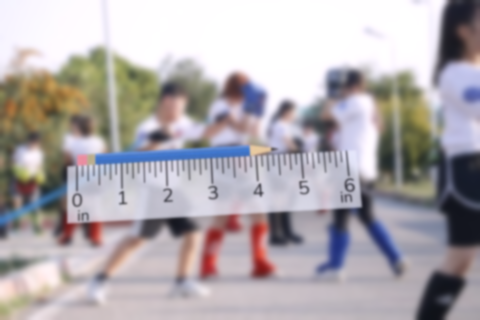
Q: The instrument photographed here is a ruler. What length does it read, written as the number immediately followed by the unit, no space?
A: 4.5in
